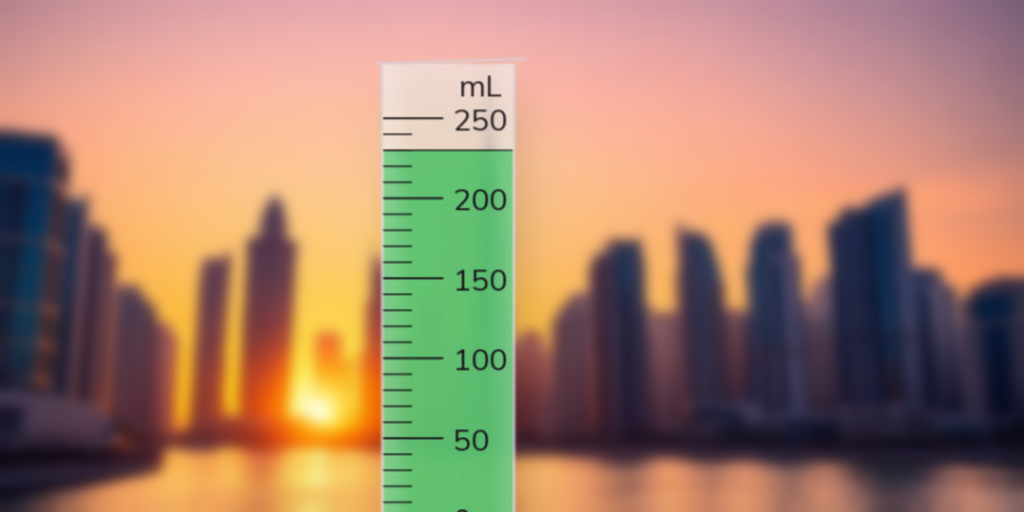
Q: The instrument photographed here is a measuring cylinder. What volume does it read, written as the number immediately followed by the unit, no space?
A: 230mL
